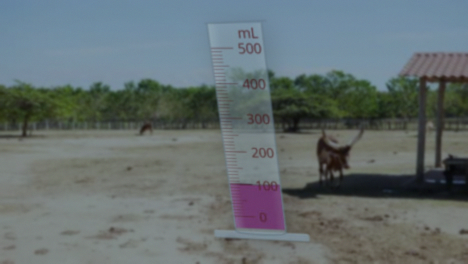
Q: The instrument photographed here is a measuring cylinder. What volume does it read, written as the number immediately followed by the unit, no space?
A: 100mL
